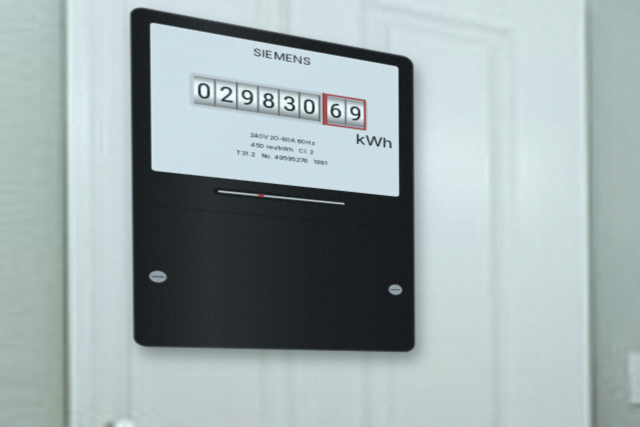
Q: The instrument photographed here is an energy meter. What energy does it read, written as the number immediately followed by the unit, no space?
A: 29830.69kWh
